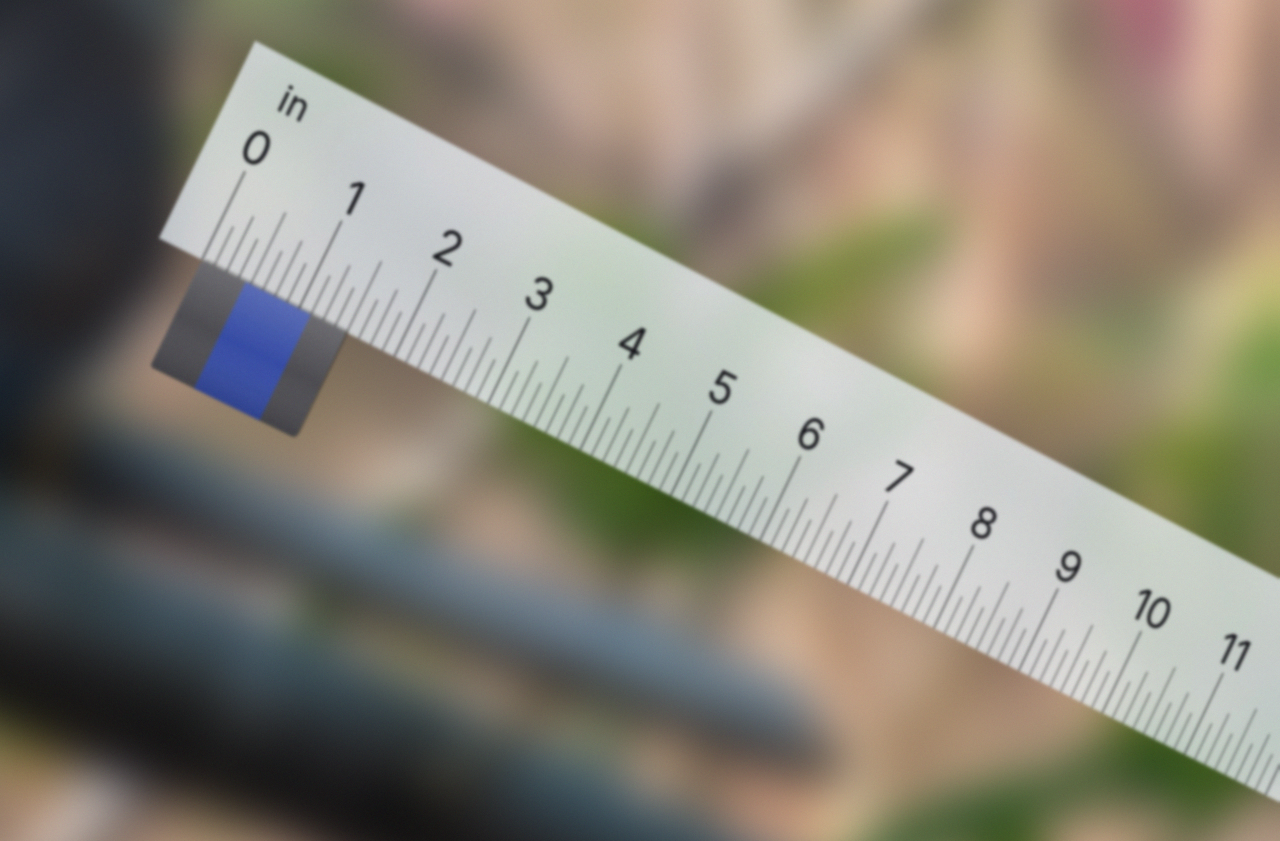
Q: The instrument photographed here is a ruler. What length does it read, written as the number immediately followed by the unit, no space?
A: 1.5in
